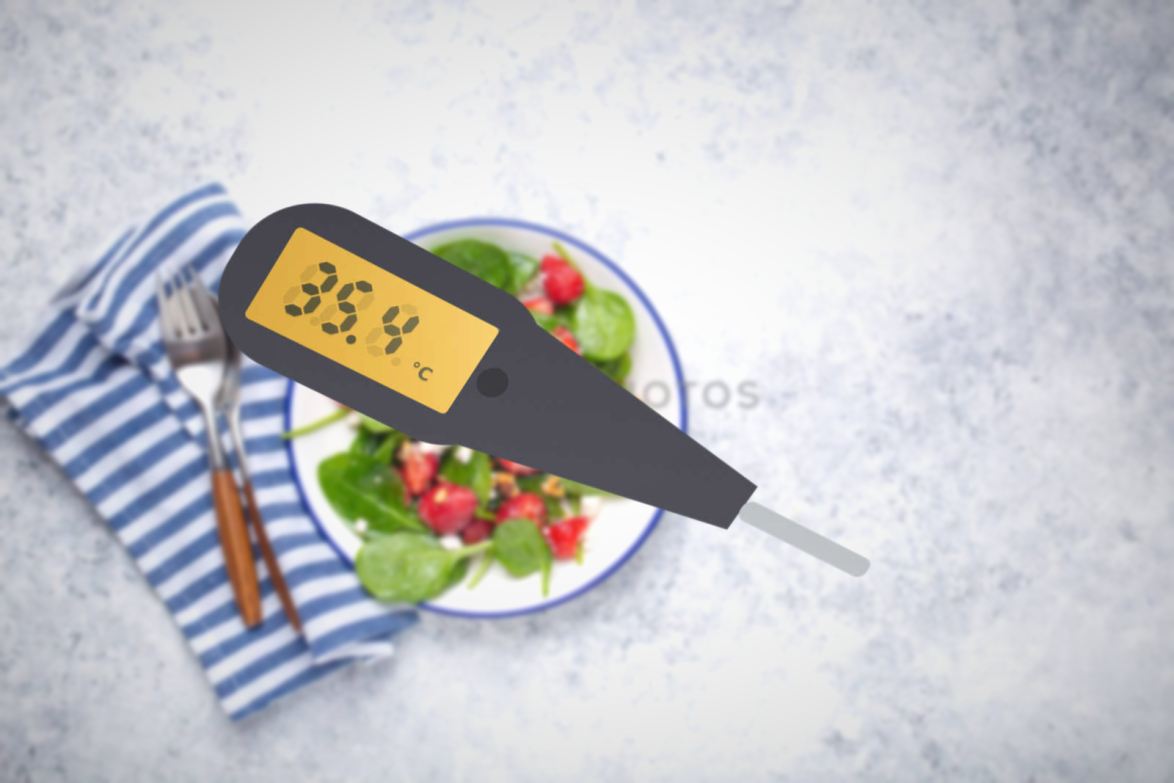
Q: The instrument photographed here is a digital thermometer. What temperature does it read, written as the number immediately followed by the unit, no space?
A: 35.4°C
